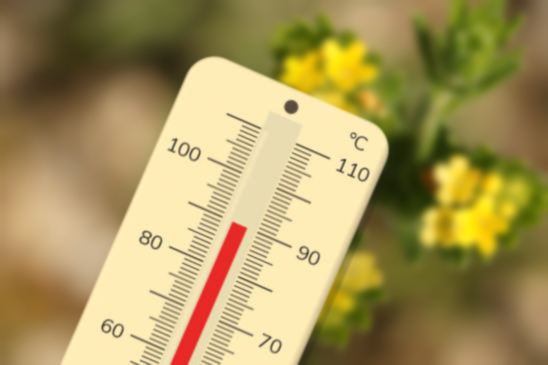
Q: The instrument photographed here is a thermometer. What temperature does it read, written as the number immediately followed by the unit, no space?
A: 90°C
